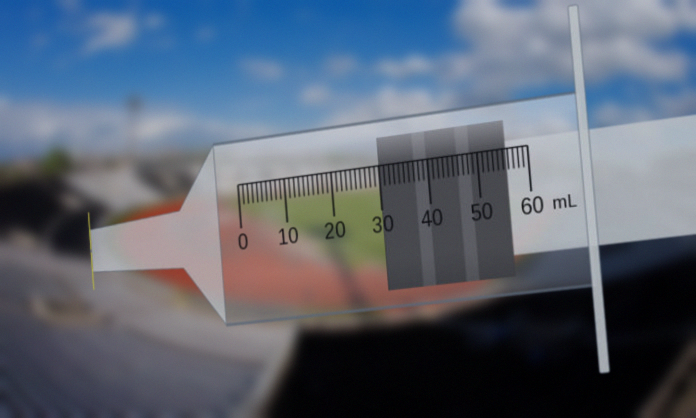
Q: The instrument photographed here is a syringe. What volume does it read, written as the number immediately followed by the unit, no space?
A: 30mL
